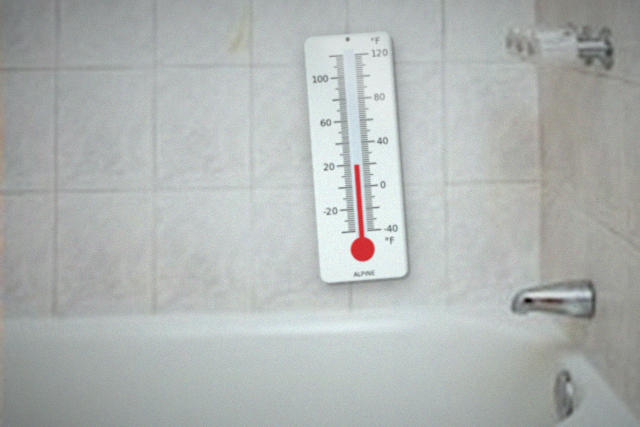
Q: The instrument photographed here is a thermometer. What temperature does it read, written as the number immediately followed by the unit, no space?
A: 20°F
